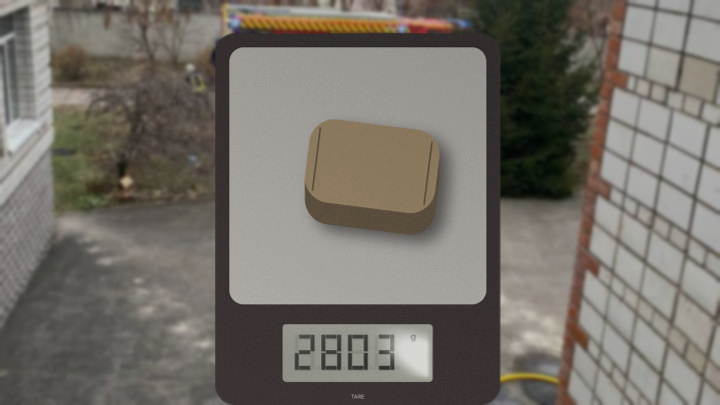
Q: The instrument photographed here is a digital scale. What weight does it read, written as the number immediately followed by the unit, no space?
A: 2803g
